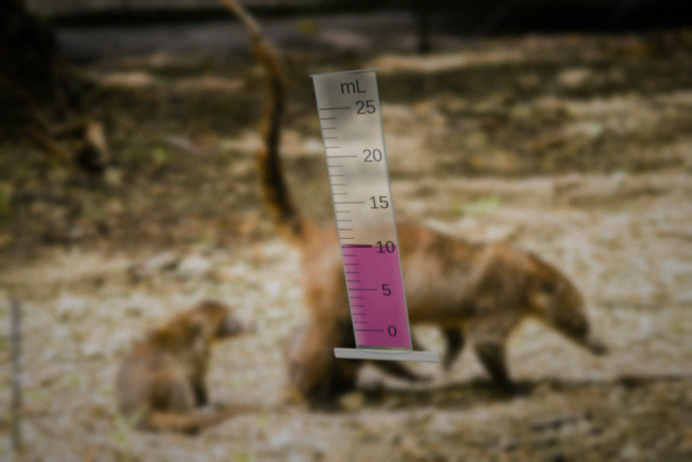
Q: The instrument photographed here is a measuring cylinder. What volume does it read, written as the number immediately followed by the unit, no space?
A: 10mL
